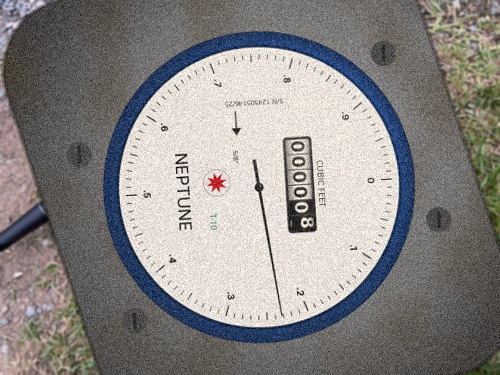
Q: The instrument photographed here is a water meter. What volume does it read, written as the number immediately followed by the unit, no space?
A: 8.23ft³
